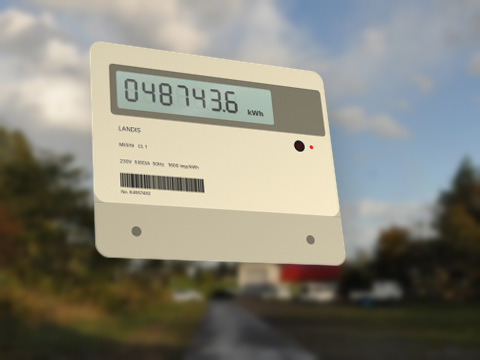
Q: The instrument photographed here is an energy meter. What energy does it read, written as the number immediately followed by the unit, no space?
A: 48743.6kWh
